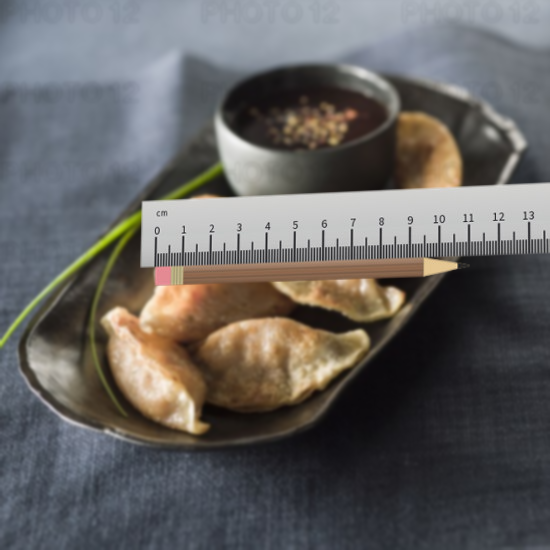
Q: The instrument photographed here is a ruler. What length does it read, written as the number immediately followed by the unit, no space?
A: 11cm
